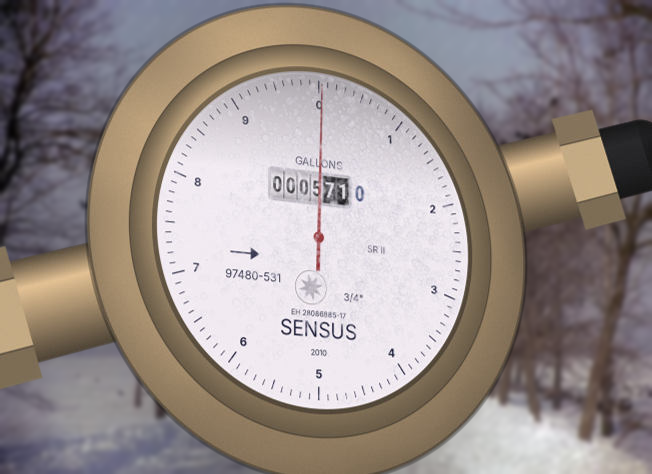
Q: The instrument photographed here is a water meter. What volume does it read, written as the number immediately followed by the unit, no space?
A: 5710.0gal
